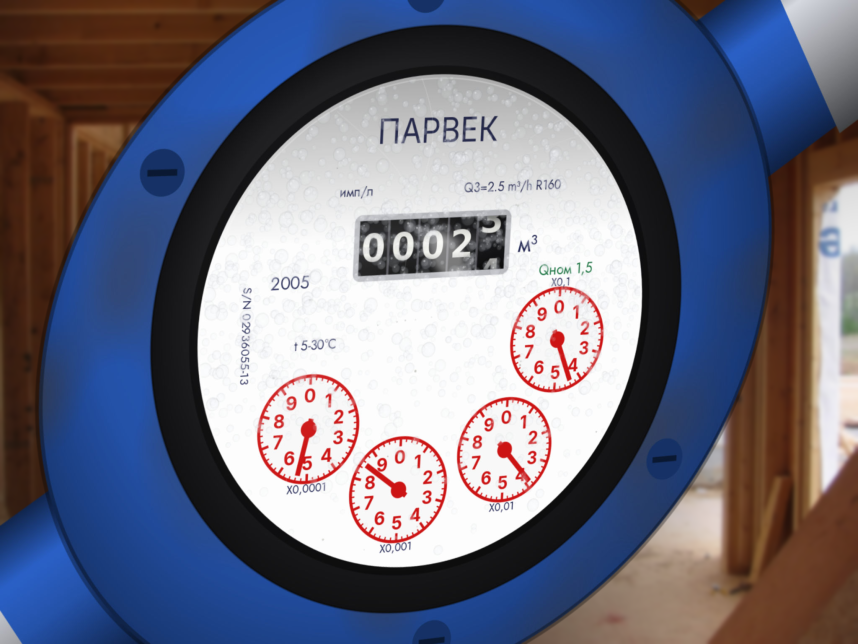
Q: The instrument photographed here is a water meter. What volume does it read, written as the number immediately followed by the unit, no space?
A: 23.4385m³
